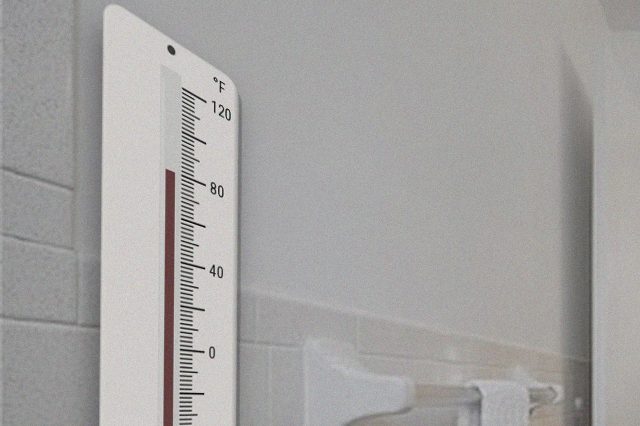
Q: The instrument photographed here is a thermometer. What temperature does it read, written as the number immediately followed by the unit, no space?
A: 80°F
